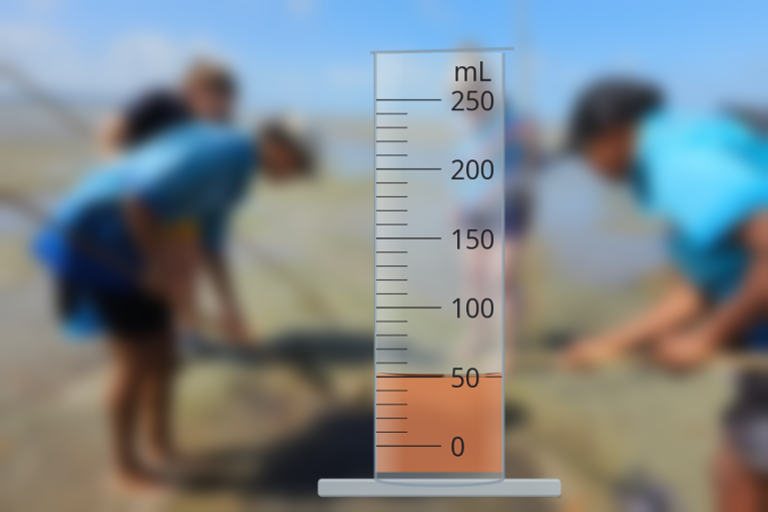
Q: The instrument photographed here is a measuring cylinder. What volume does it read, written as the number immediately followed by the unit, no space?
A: 50mL
